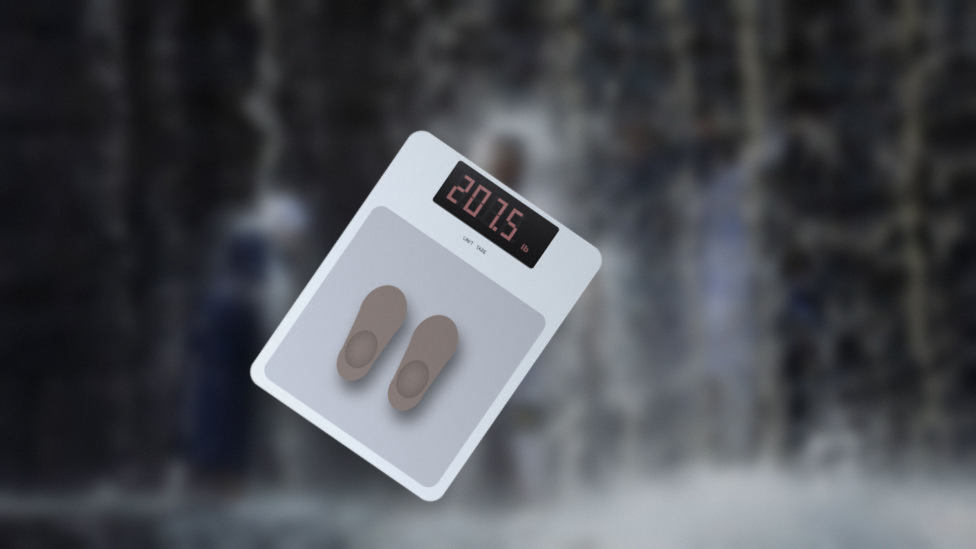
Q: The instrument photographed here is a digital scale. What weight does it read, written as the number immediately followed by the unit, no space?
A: 207.5lb
